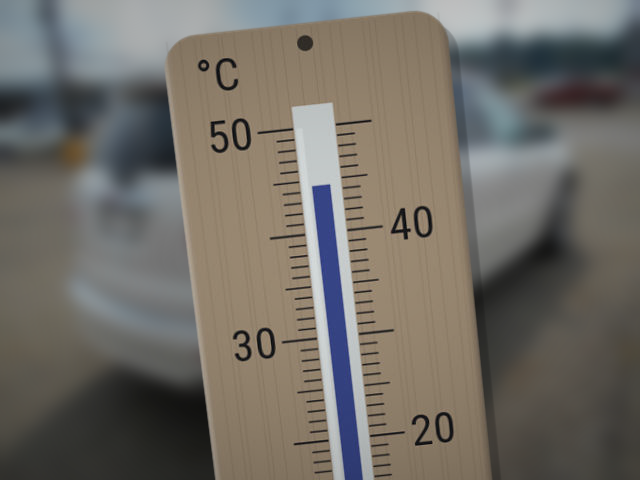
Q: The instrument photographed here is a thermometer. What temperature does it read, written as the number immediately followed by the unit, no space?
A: 44.5°C
